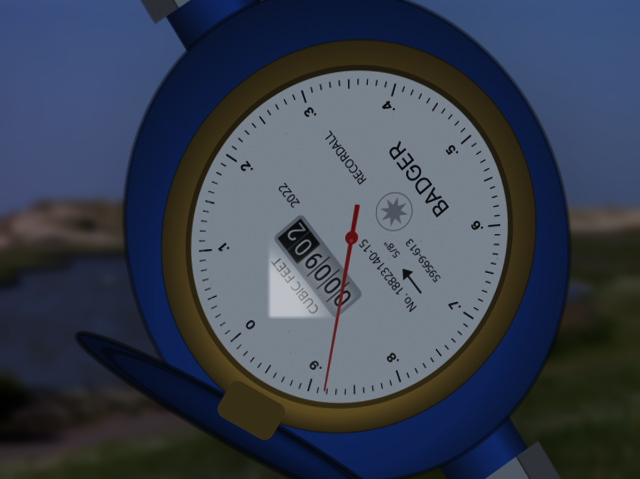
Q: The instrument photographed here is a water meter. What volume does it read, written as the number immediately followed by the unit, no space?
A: 901.88ft³
